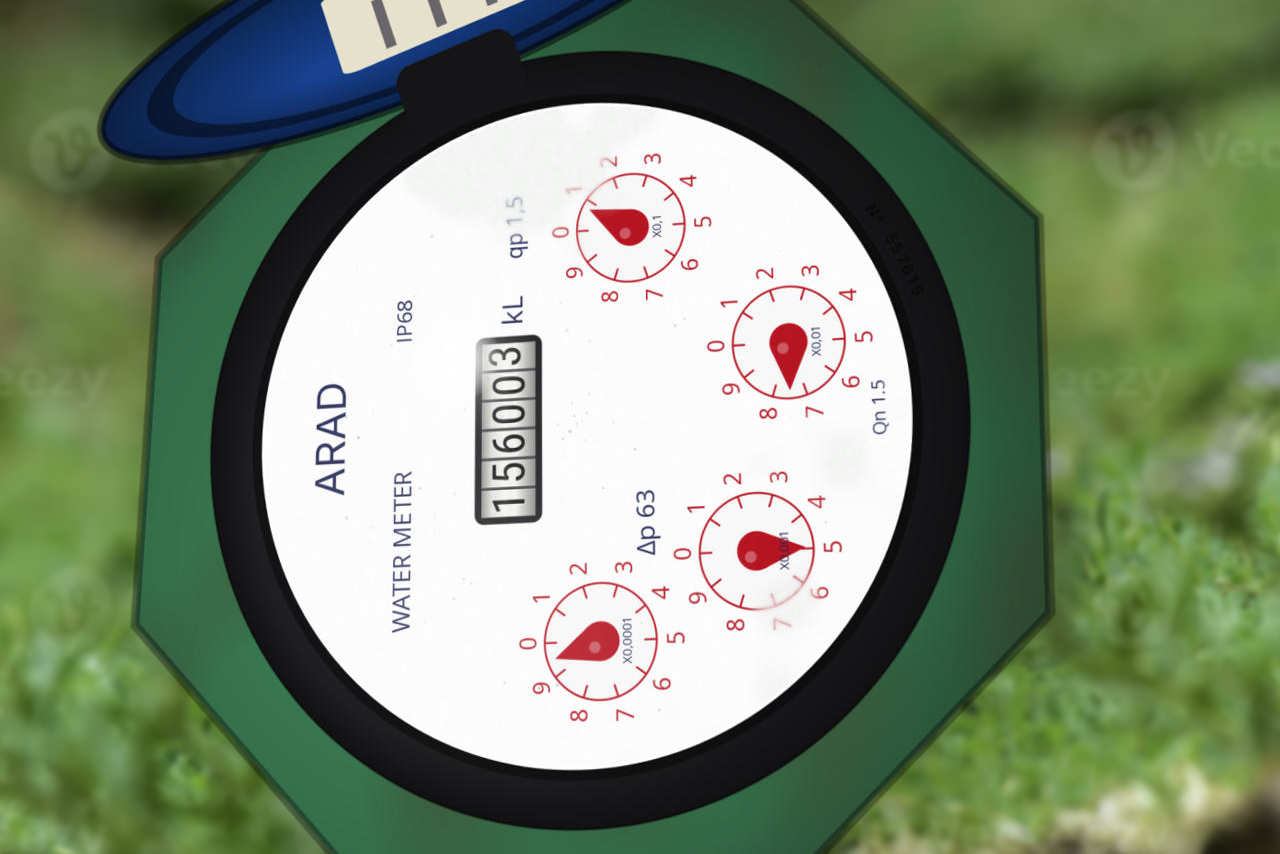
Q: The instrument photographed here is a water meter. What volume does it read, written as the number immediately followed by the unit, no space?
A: 156003.0749kL
